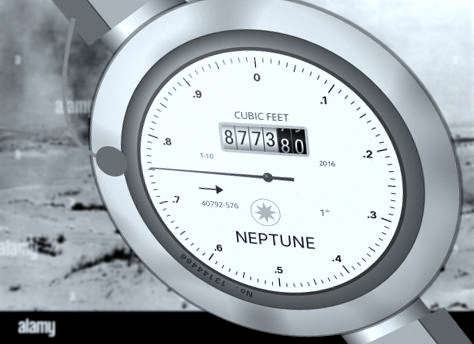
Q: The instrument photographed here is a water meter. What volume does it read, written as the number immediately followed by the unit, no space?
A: 877379.75ft³
